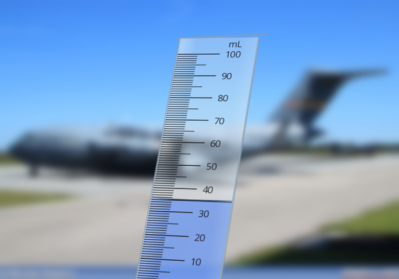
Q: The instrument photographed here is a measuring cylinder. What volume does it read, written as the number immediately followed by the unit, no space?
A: 35mL
